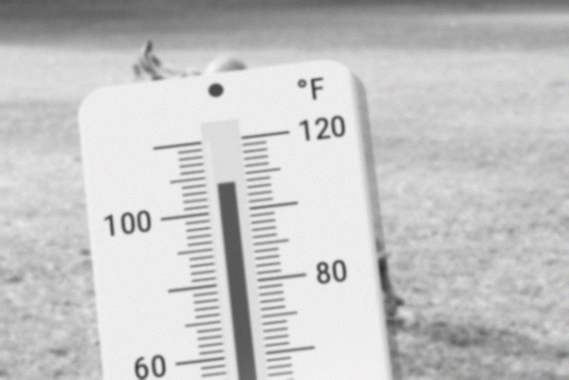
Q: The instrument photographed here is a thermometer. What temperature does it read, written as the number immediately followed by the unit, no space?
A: 108°F
